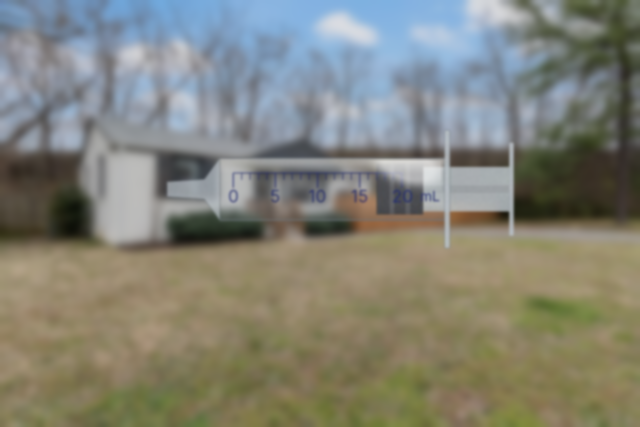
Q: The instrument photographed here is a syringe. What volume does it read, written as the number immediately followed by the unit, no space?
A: 17mL
